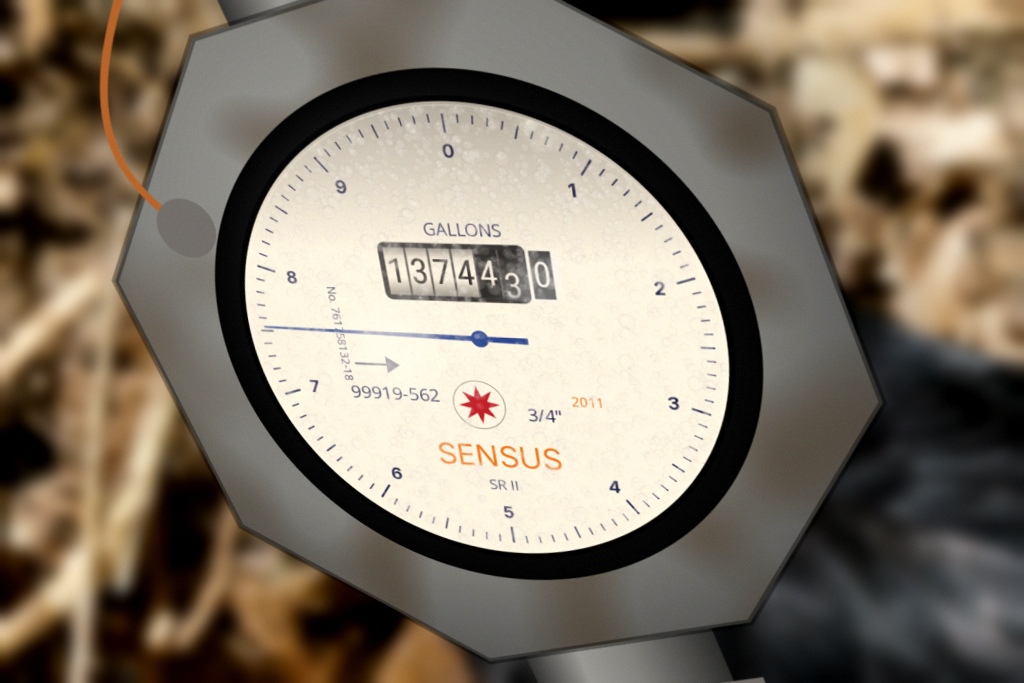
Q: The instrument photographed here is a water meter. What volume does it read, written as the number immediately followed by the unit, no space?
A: 1374427.5gal
